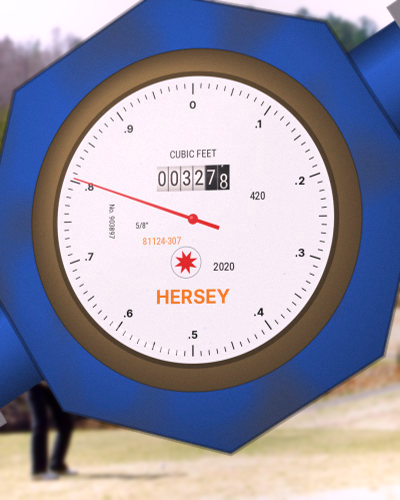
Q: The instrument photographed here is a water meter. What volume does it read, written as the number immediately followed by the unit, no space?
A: 3277.80ft³
